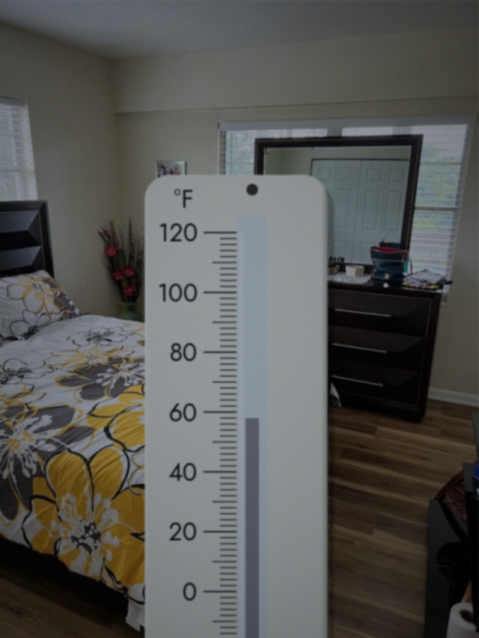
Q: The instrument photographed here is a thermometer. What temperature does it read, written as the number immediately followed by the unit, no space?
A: 58°F
